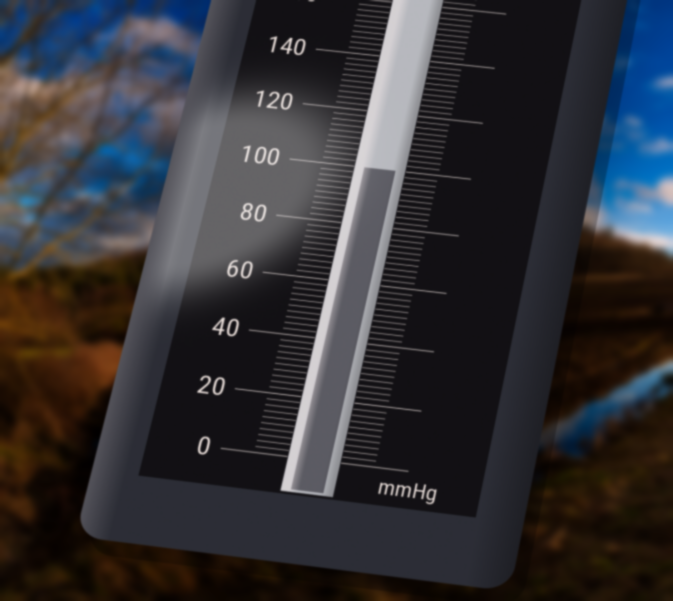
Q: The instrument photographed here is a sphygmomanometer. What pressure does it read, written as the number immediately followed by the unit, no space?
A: 100mmHg
